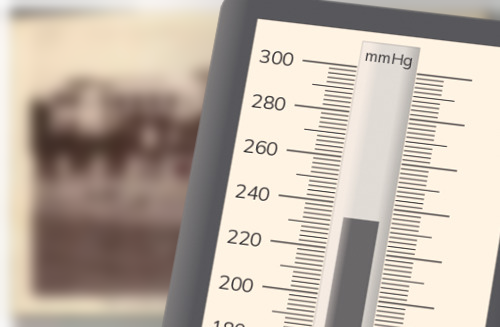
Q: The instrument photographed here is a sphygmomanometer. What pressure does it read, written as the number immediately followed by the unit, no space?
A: 234mmHg
